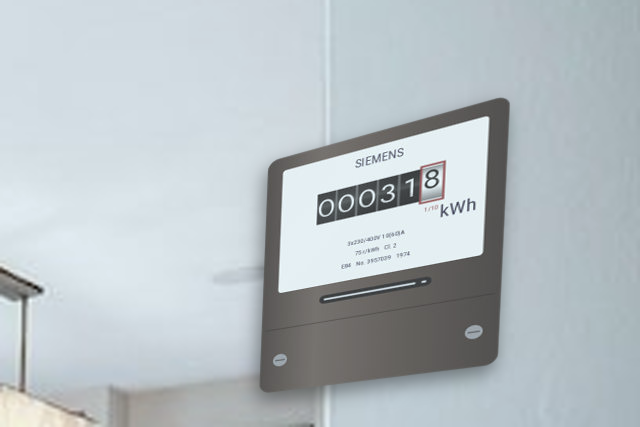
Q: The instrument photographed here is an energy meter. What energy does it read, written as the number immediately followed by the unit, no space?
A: 31.8kWh
